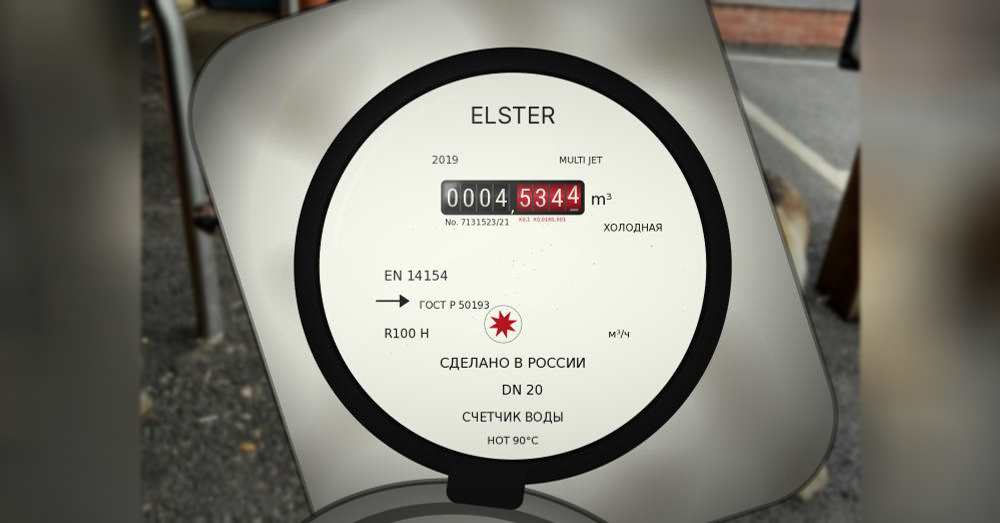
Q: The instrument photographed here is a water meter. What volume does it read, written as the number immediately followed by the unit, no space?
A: 4.5344m³
